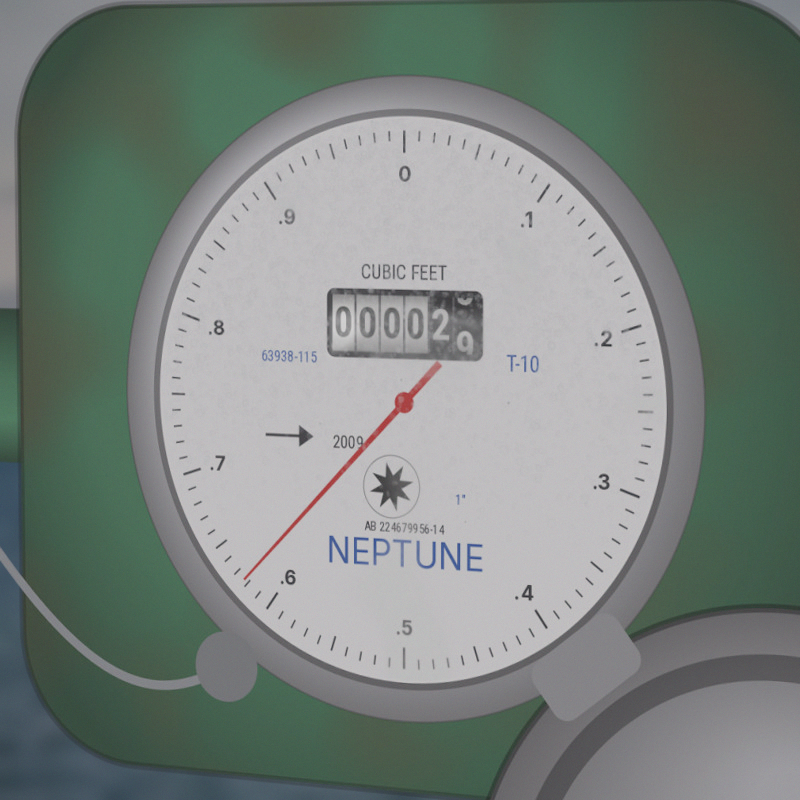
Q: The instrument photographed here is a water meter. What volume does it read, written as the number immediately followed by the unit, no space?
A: 28.62ft³
